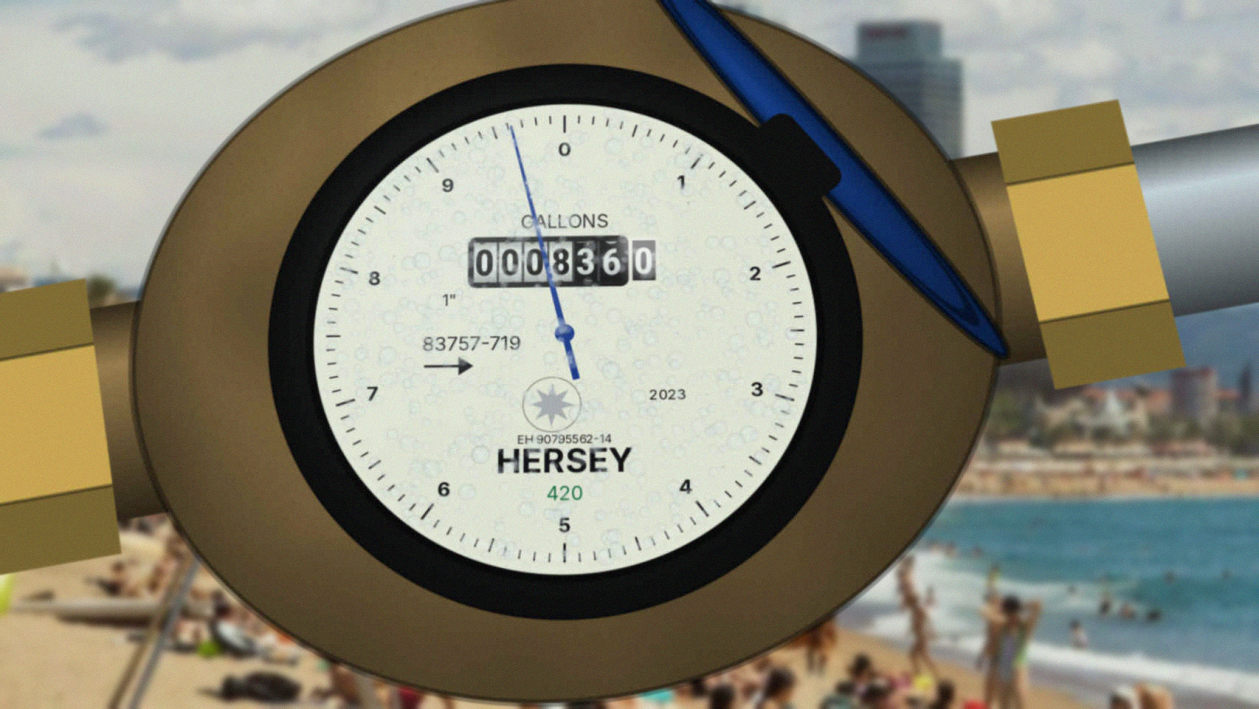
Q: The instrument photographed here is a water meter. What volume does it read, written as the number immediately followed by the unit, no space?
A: 8359.6gal
